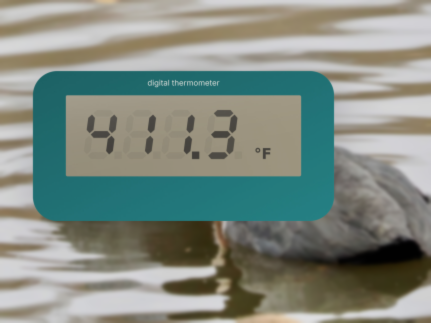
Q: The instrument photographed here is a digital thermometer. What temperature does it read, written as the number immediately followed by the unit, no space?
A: 411.3°F
